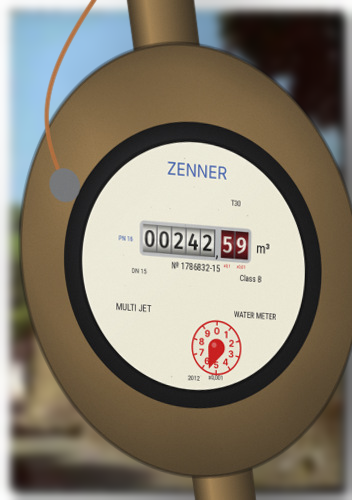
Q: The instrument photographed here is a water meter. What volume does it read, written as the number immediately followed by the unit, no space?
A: 242.595m³
